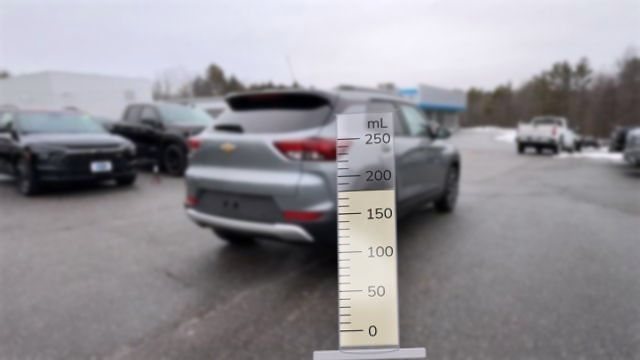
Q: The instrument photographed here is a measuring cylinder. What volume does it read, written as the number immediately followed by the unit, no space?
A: 180mL
